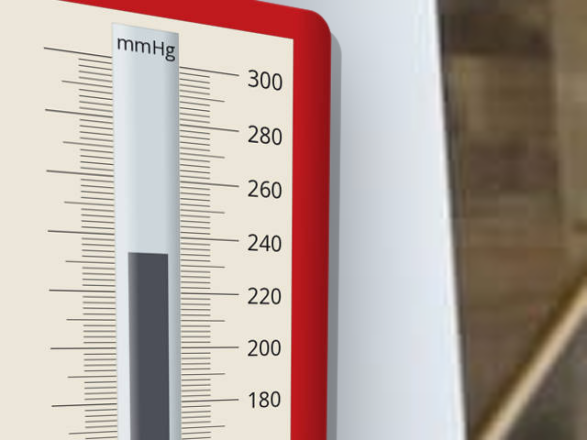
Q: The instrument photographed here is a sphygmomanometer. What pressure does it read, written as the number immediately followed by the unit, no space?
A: 234mmHg
